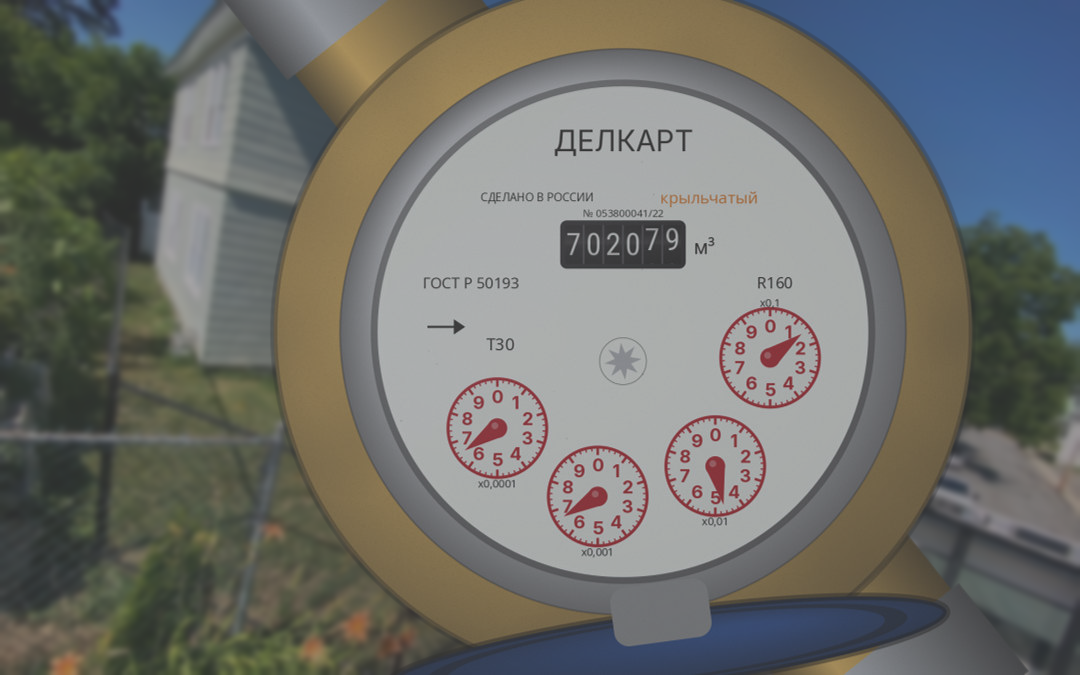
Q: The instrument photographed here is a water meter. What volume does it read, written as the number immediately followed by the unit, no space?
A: 702079.1466m³
